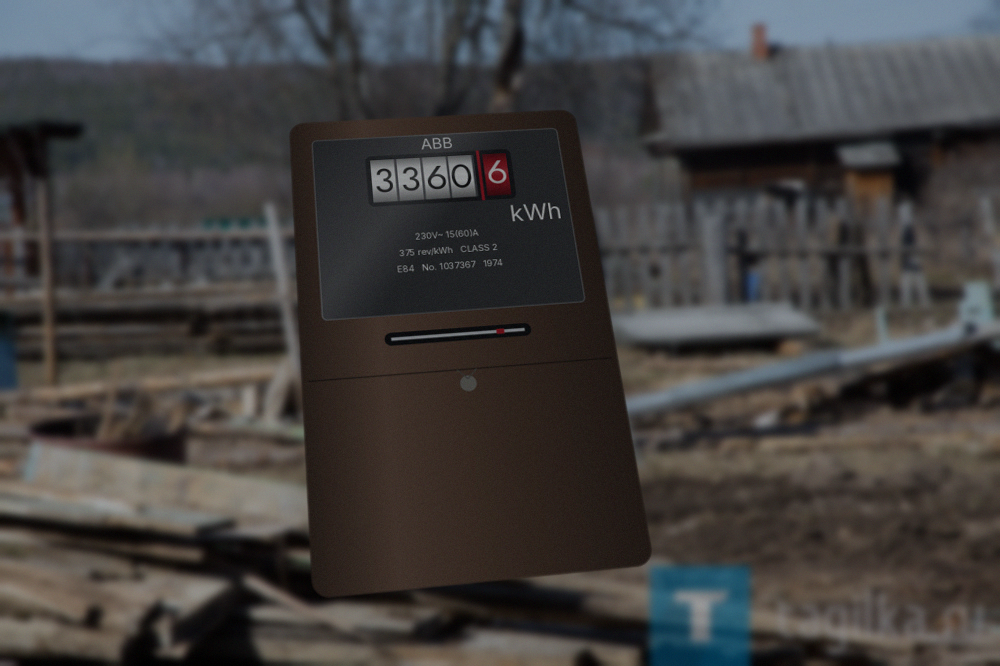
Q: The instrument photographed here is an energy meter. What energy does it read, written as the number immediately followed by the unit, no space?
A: 3360.6kWh
